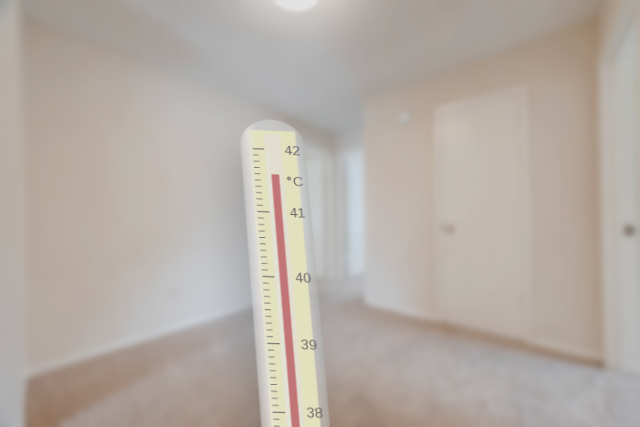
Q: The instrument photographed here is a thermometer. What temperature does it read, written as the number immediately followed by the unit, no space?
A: 41.6°C
